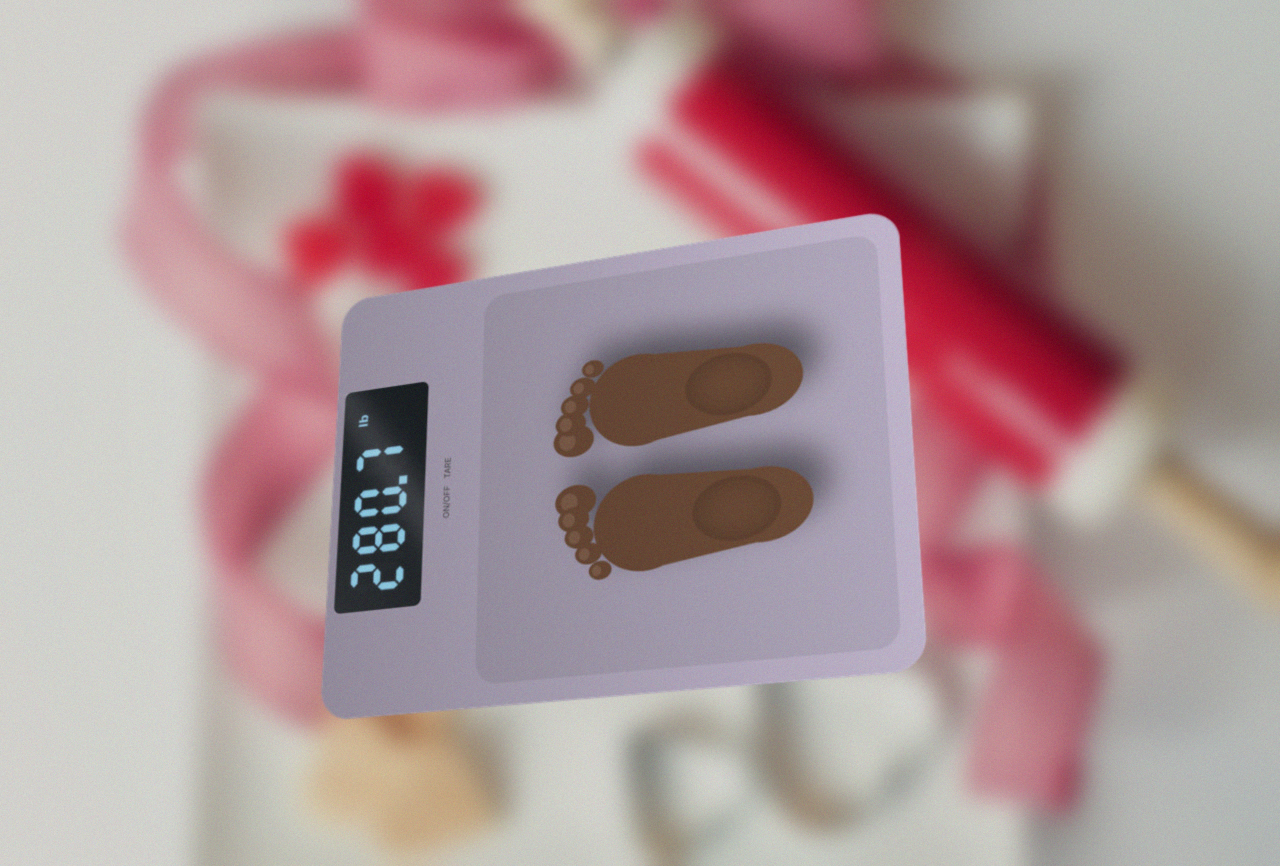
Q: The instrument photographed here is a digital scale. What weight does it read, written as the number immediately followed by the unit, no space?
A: 280.7lb
